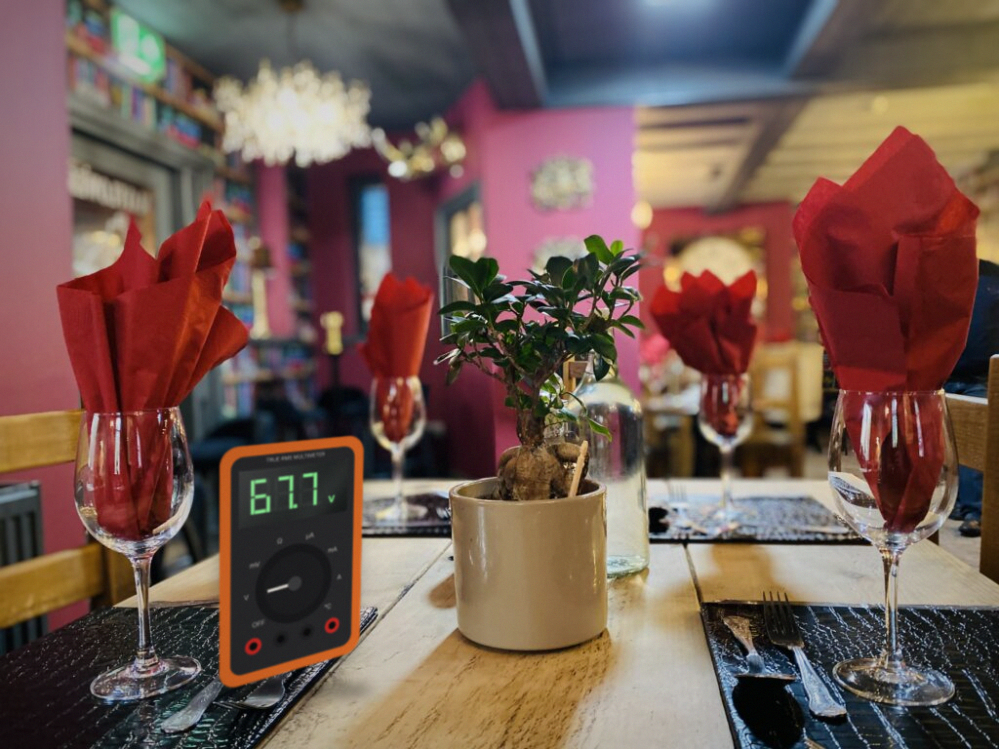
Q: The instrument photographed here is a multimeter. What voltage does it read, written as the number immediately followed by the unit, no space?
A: 67.7V
